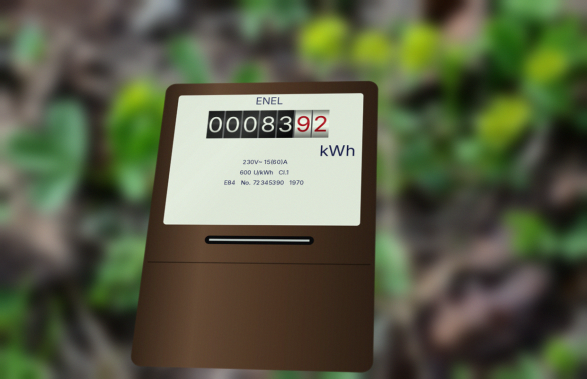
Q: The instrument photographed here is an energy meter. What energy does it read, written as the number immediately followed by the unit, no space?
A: 83.92kWh
